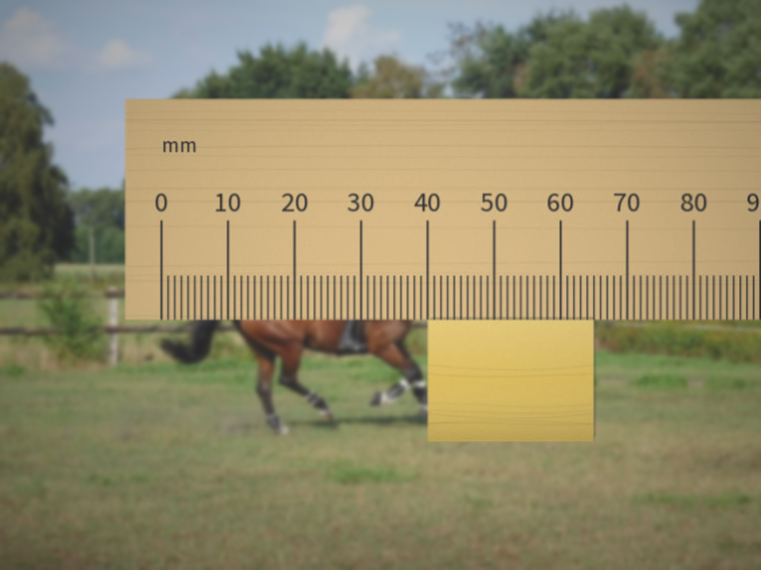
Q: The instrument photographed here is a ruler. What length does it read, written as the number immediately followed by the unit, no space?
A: 25mm
